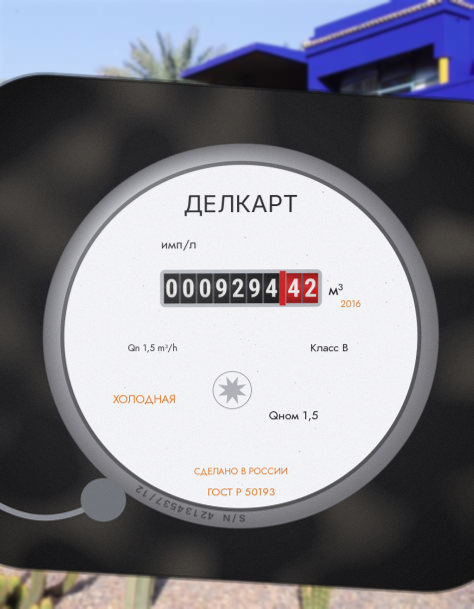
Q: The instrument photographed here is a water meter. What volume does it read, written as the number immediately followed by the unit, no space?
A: 9294.42m³
